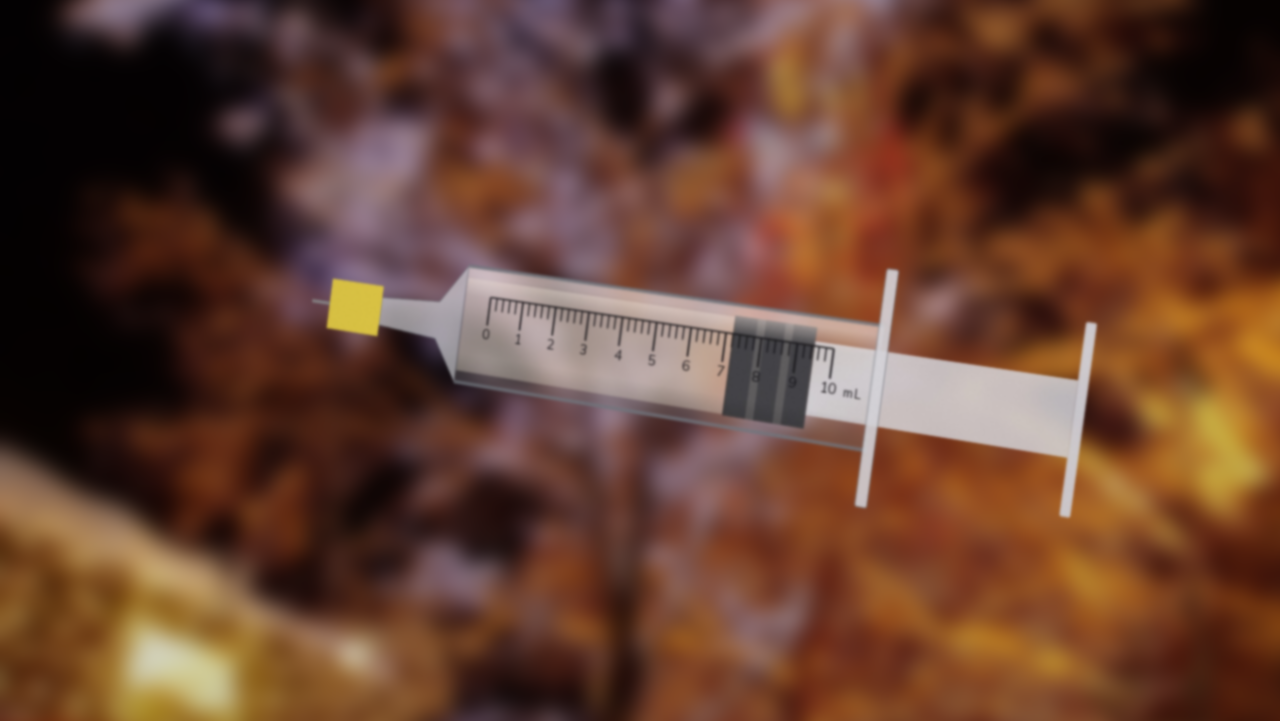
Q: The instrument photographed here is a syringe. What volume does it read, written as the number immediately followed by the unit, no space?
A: 7.2mL
